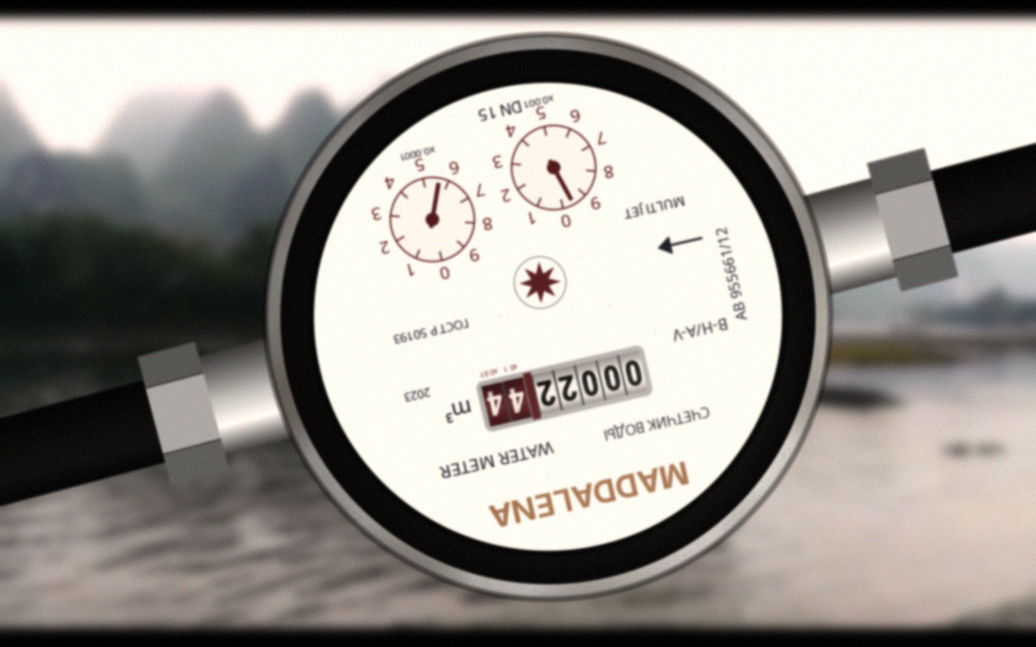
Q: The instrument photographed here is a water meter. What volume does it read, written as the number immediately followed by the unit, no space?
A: 22.4395m³
